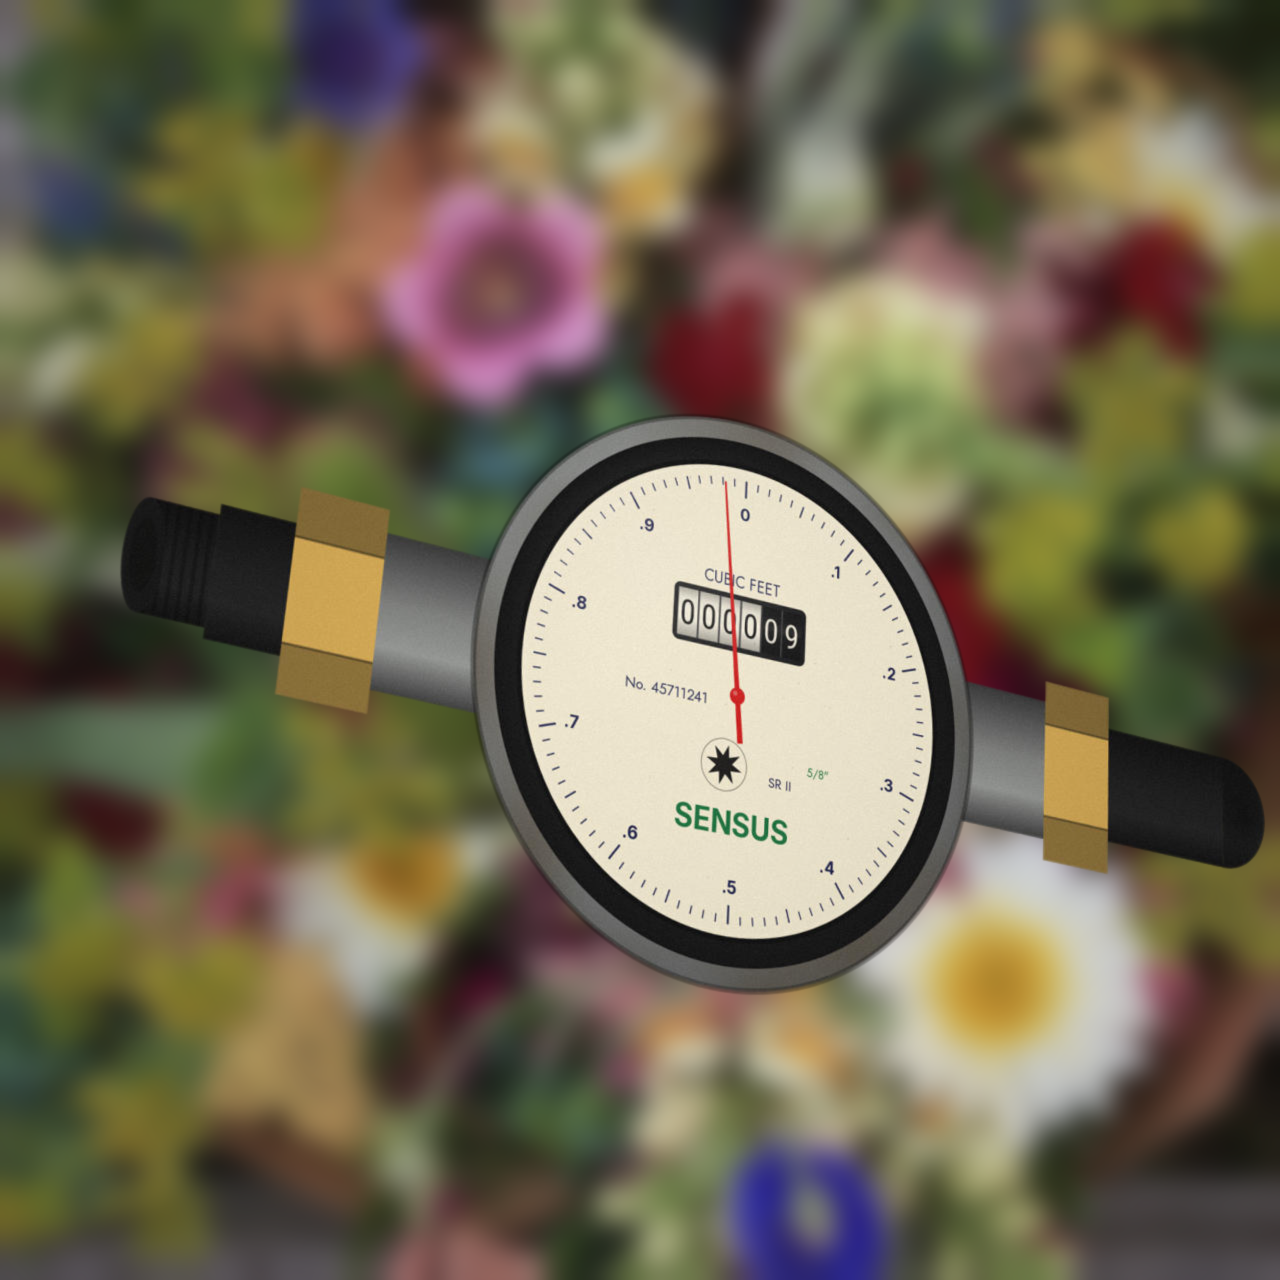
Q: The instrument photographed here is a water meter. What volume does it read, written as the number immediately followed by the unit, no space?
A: 8.98ft³
